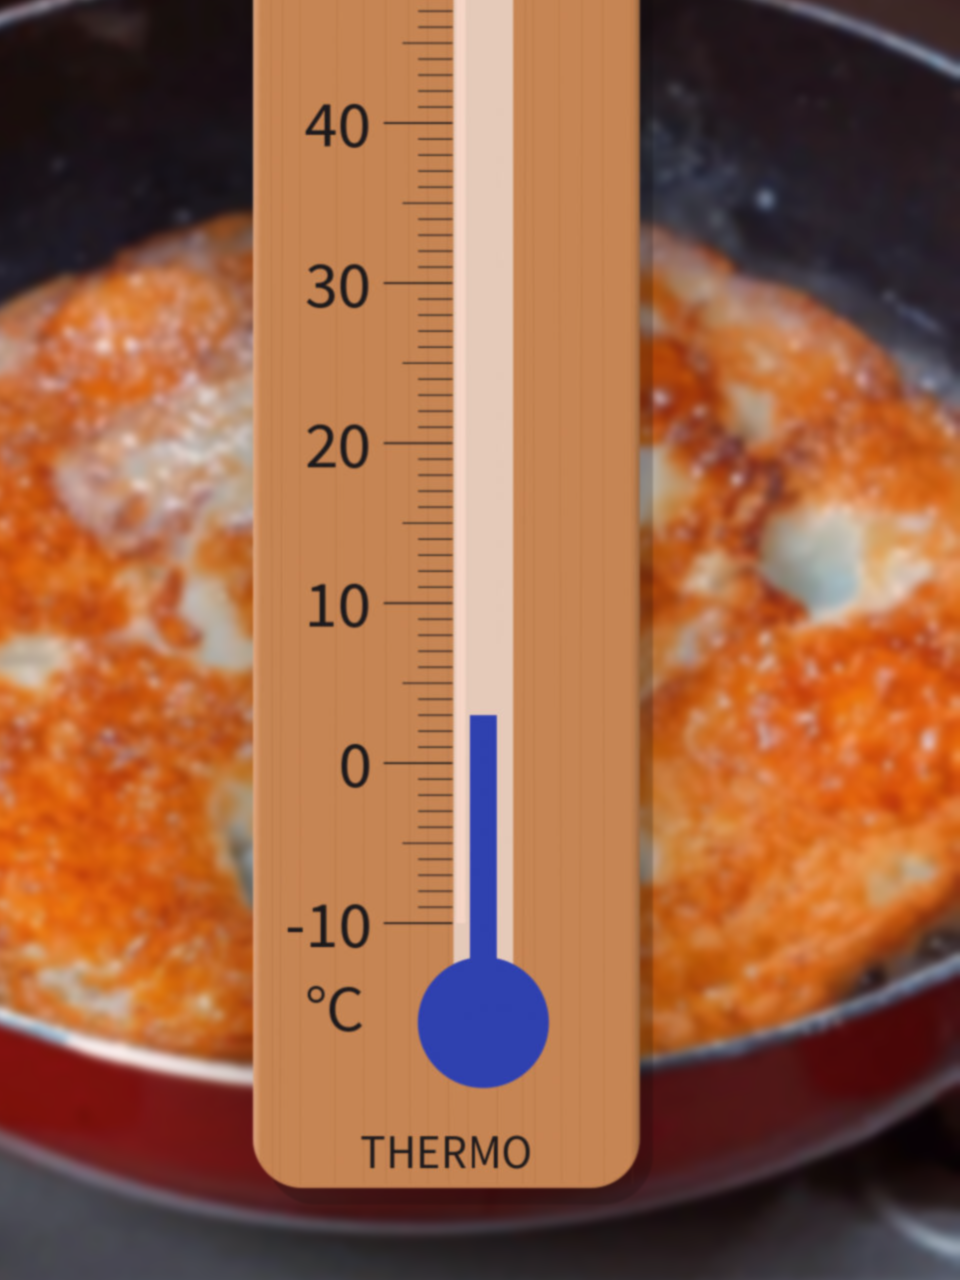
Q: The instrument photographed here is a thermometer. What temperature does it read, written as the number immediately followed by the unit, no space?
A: 3°C
